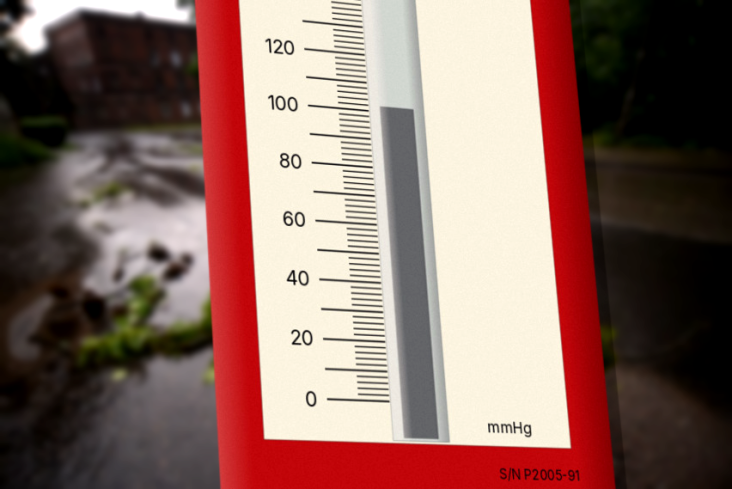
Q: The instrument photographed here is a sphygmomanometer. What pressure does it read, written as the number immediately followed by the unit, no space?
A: 102mmHg
